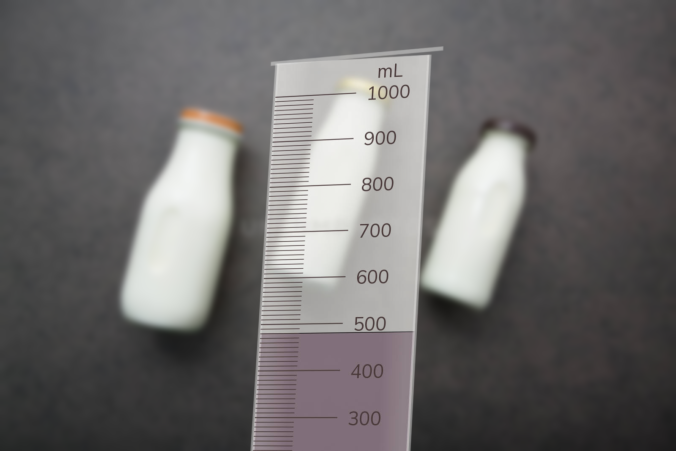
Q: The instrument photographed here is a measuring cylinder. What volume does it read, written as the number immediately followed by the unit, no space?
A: 480mL
